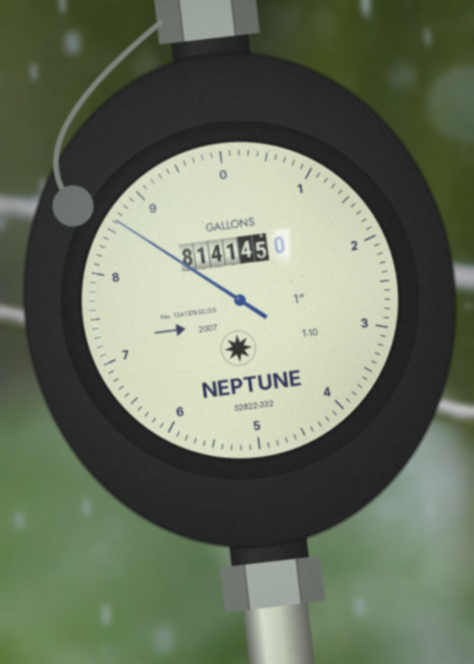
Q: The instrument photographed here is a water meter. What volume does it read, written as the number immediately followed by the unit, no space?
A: 8141448.6gal
